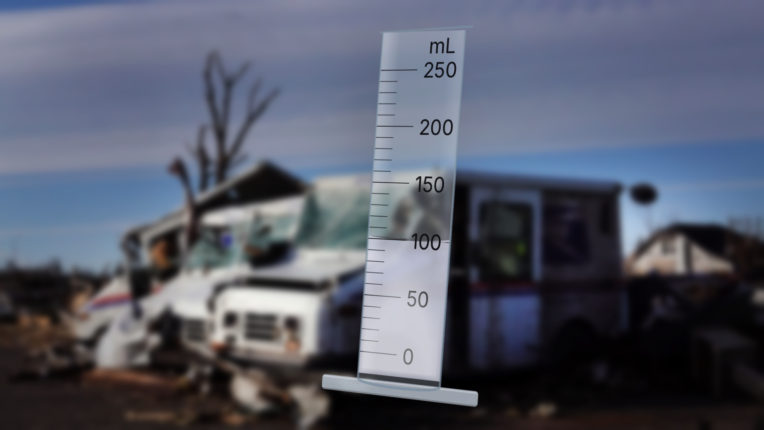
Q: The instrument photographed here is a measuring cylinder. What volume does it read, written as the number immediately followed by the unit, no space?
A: 100mL
